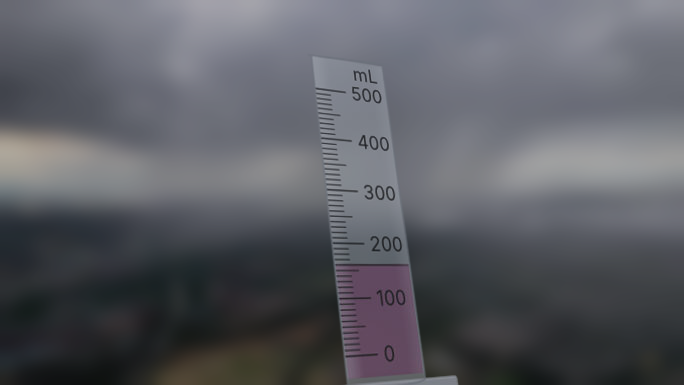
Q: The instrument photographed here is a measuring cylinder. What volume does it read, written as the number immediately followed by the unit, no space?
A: 160mL
